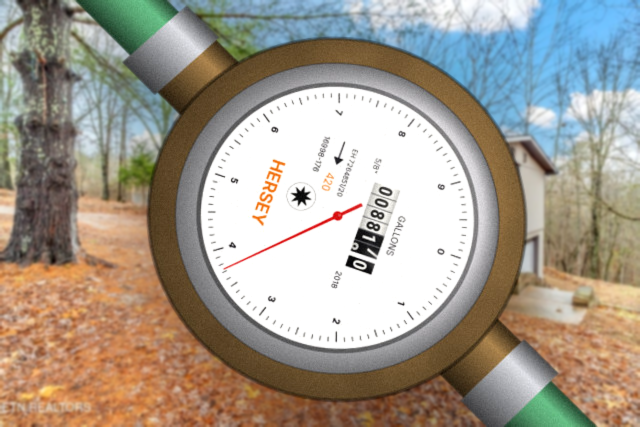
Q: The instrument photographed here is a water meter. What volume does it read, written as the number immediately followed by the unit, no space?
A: 88173.7gal
